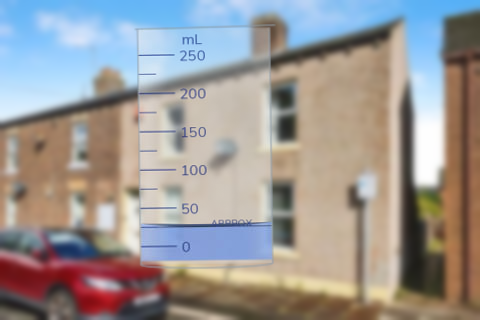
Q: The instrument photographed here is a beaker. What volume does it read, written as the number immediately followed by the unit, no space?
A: 25mL
